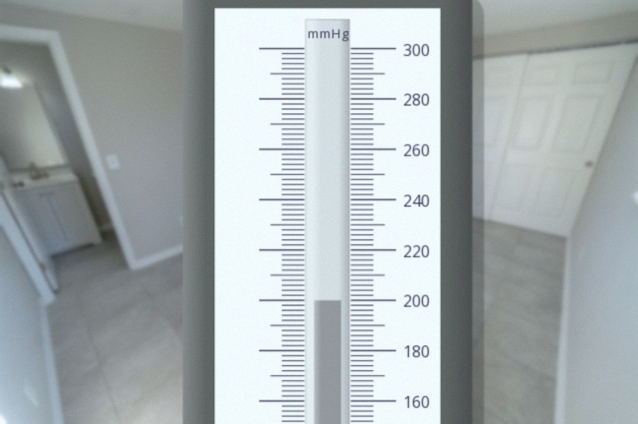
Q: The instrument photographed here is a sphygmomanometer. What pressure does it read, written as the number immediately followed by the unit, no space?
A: 200mmHg
